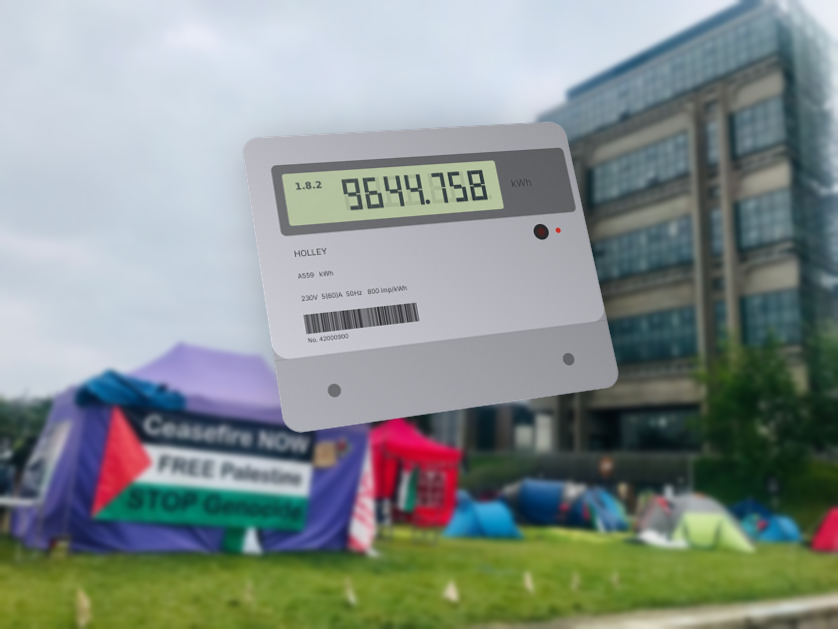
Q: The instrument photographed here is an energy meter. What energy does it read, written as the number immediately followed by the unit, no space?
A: 9644.758kWh
